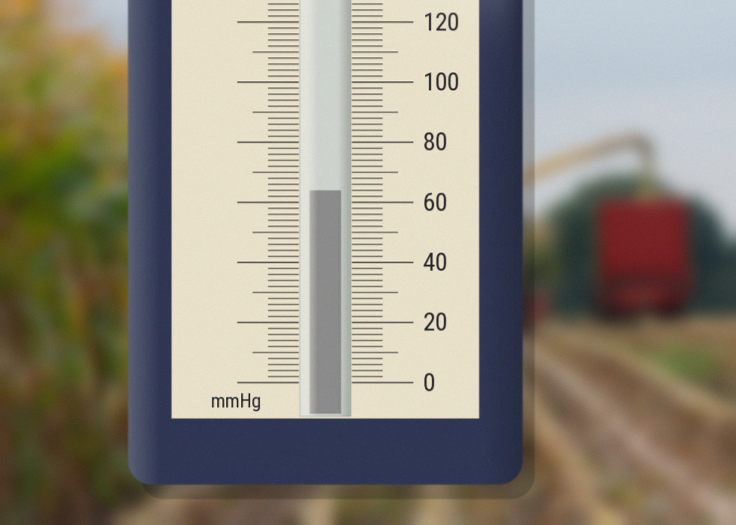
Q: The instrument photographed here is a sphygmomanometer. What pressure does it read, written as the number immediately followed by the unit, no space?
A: 64mmHg
